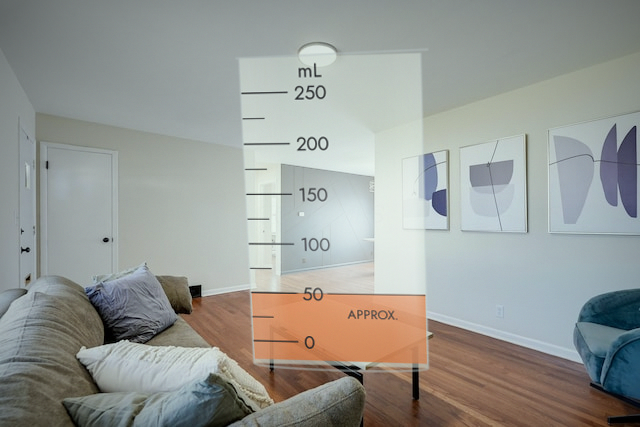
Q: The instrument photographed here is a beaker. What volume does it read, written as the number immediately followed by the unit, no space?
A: 50mL
